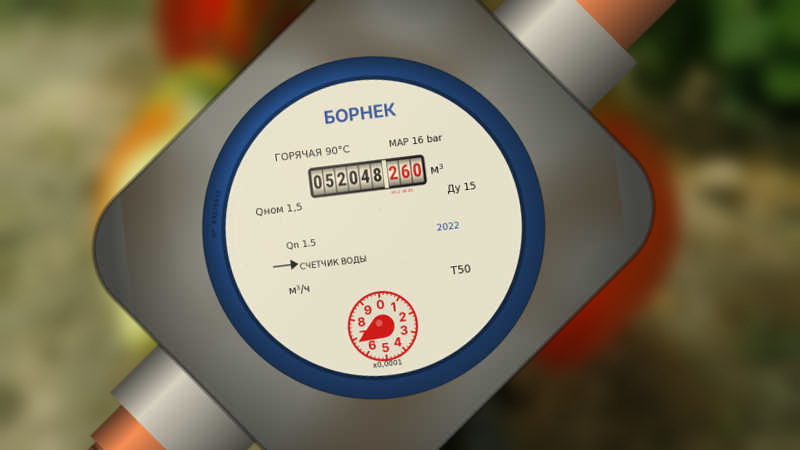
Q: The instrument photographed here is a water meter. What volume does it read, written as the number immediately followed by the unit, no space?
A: 52048.2606m³
